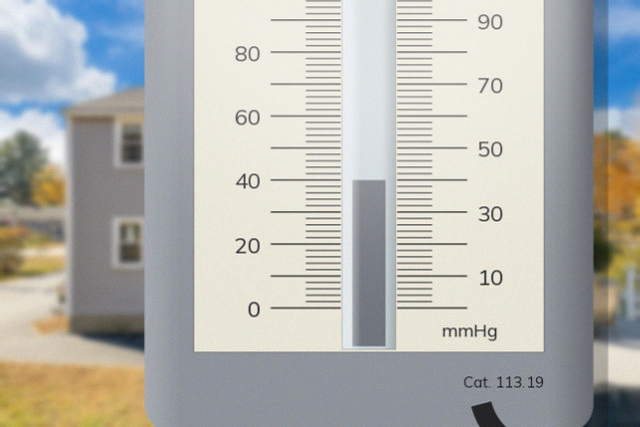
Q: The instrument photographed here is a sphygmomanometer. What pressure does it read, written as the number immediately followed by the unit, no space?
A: 40mmHg
